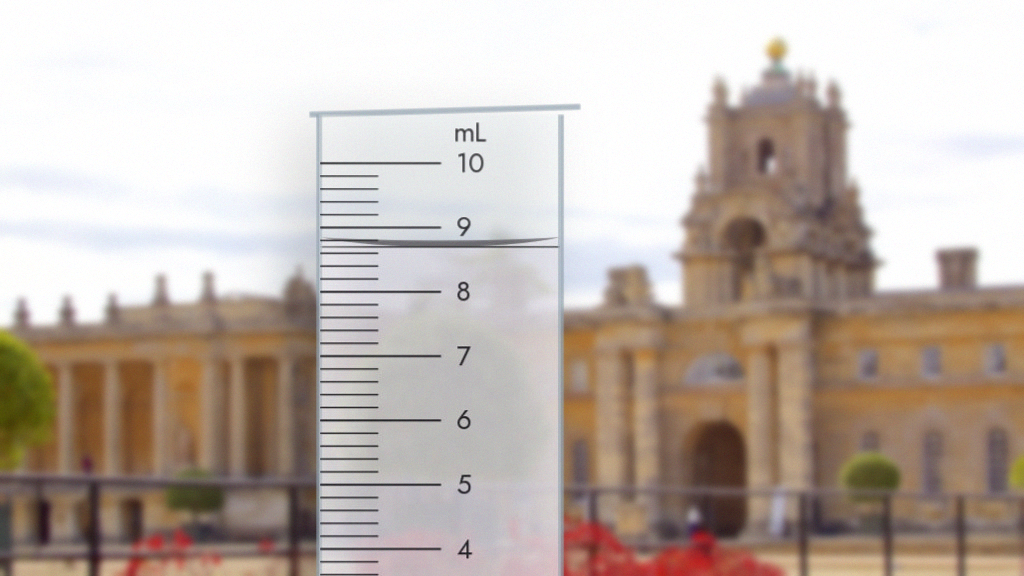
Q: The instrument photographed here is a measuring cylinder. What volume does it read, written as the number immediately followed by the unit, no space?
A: 8.7mL
